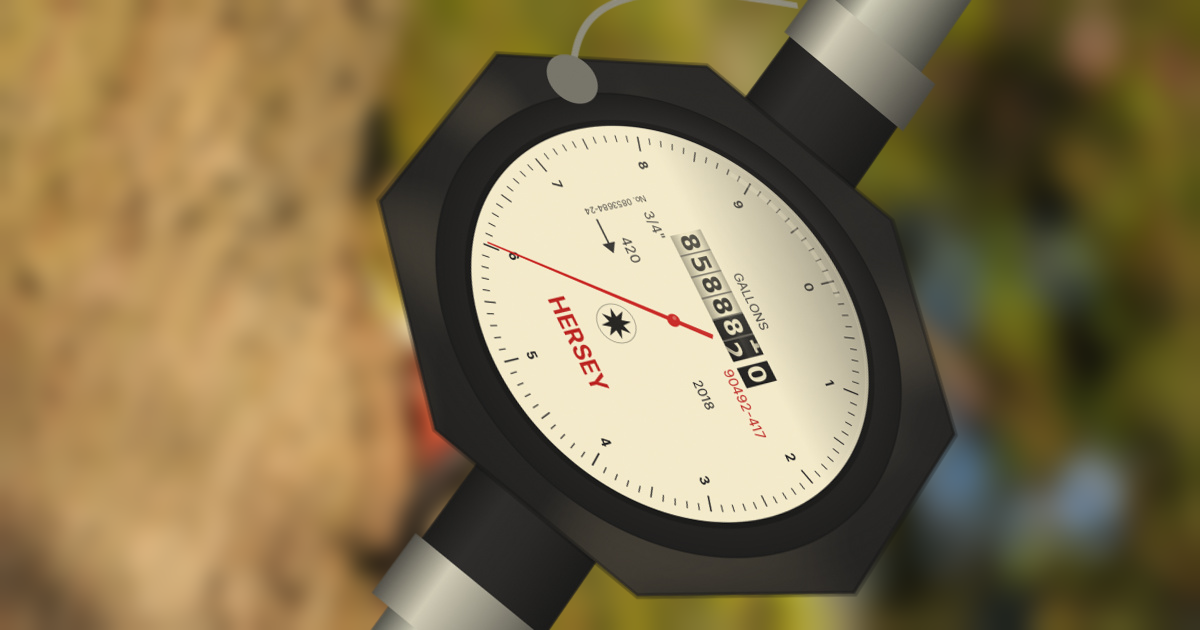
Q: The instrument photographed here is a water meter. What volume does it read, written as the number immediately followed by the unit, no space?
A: 8588816.0gal
